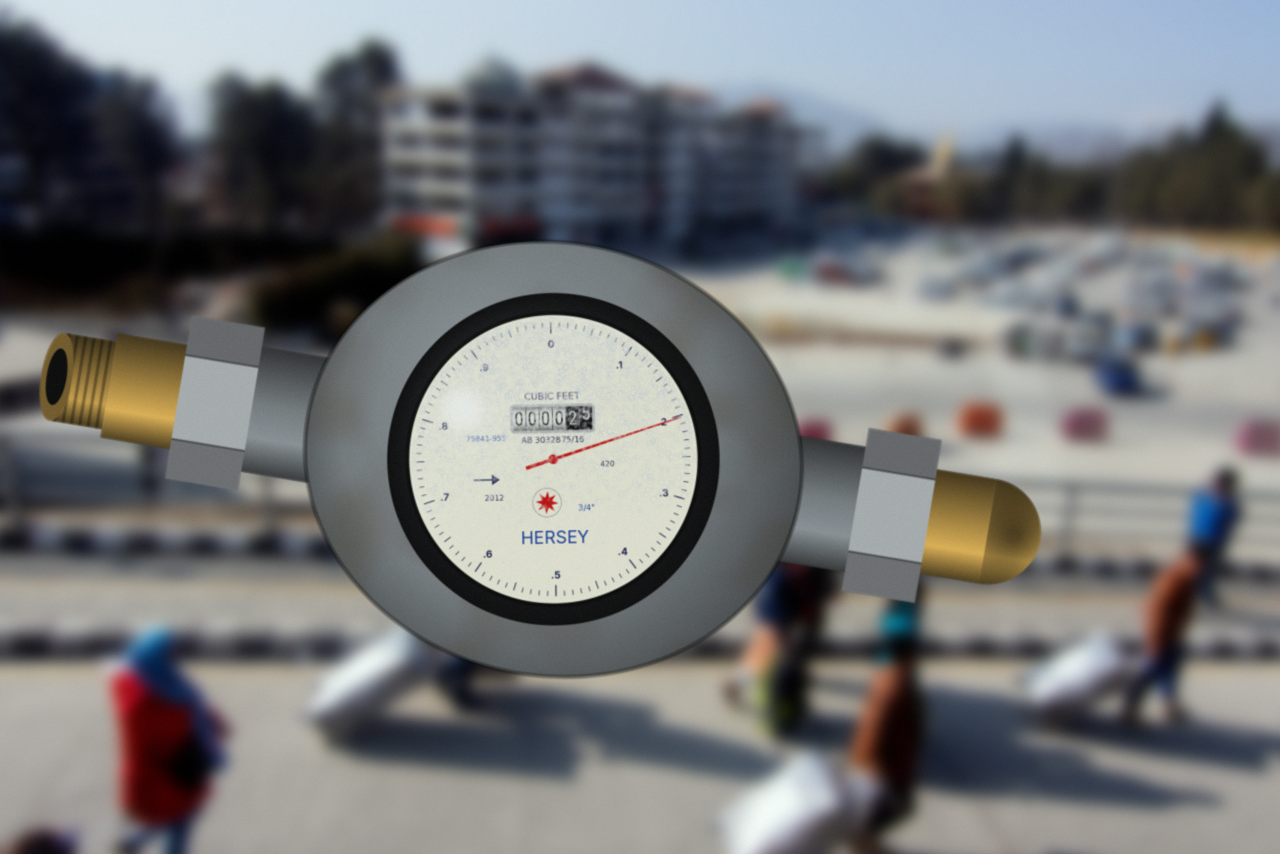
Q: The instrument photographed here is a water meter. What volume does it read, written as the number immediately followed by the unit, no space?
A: 25.20ft³
